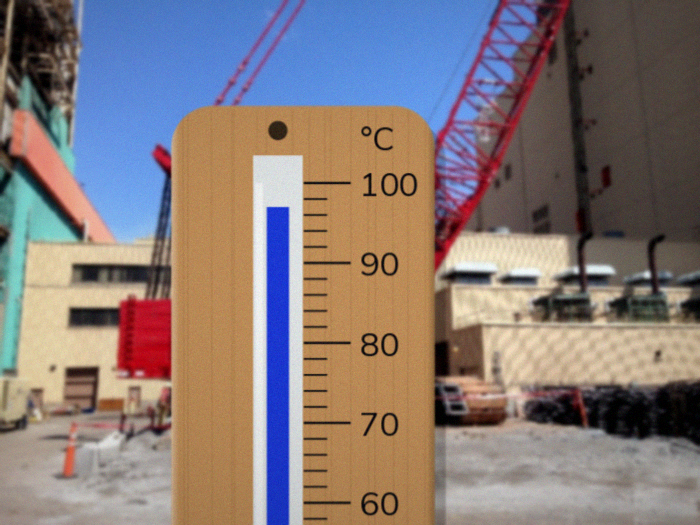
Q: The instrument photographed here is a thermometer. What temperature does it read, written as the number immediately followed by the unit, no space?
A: 97°C
